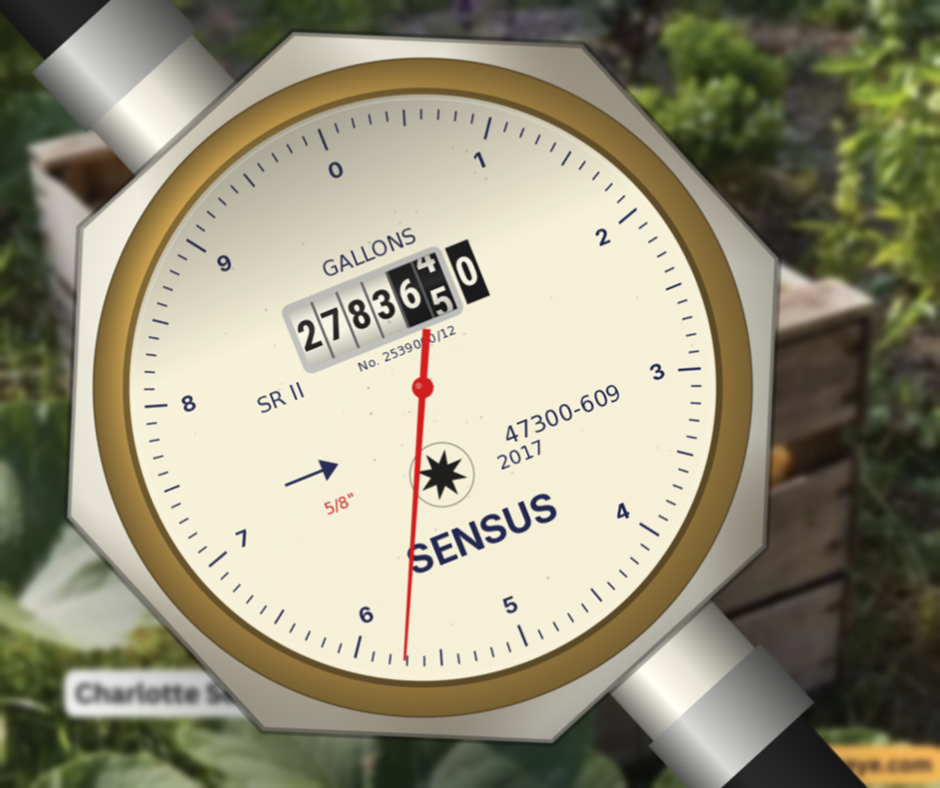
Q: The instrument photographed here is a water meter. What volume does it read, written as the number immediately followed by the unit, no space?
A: 2783645.7gal
